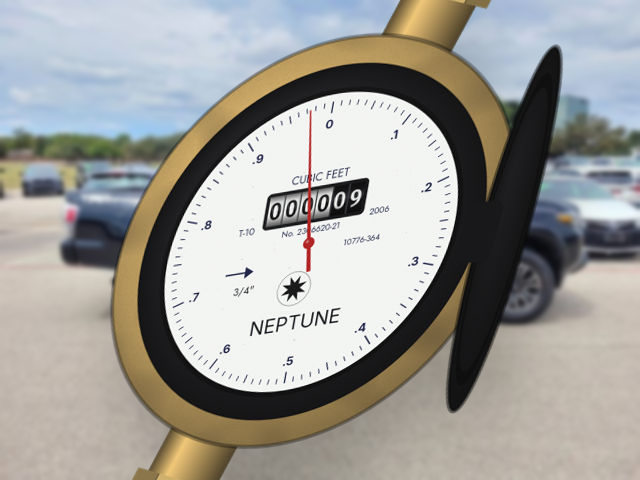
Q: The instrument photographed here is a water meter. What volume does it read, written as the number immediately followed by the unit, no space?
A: 8.97ft³
